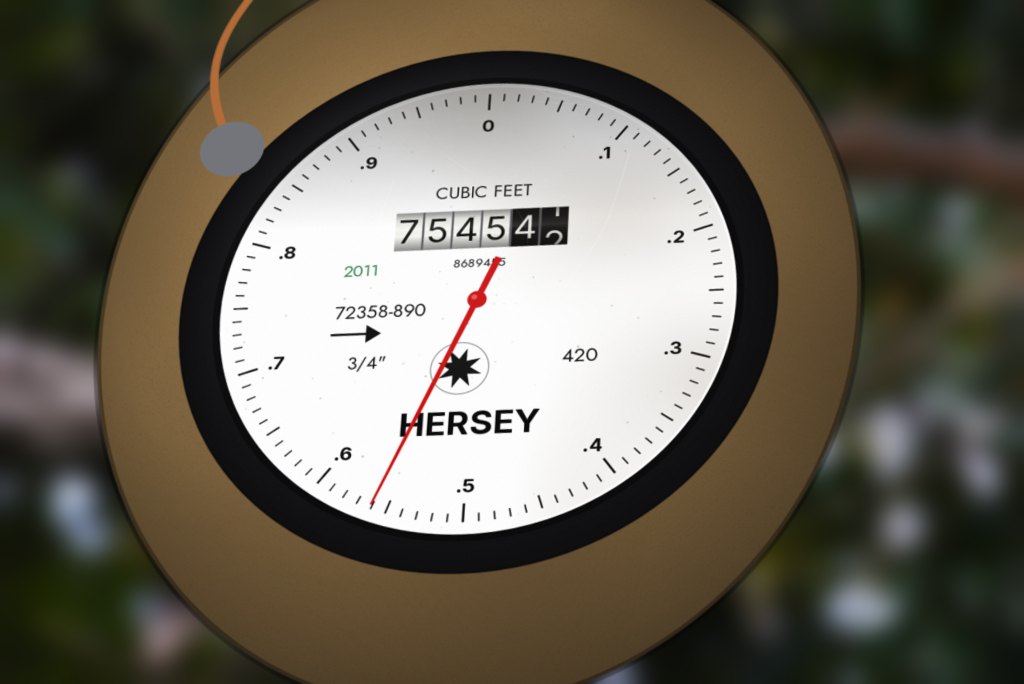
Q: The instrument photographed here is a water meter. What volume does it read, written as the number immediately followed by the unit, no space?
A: 754541.56ft³
